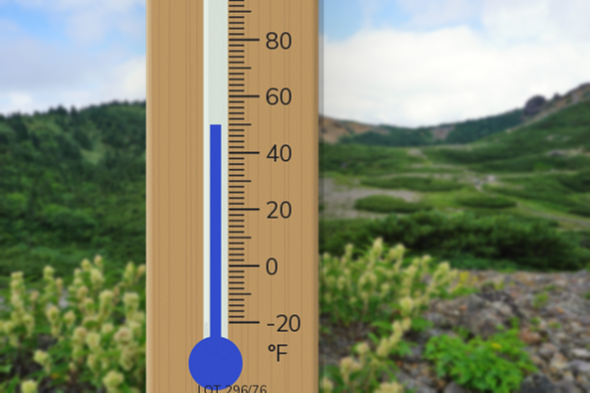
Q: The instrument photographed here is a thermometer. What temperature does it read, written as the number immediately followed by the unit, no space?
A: 50°F
